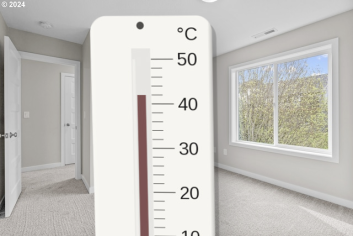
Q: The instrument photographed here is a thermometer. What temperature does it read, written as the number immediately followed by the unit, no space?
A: 42°C
